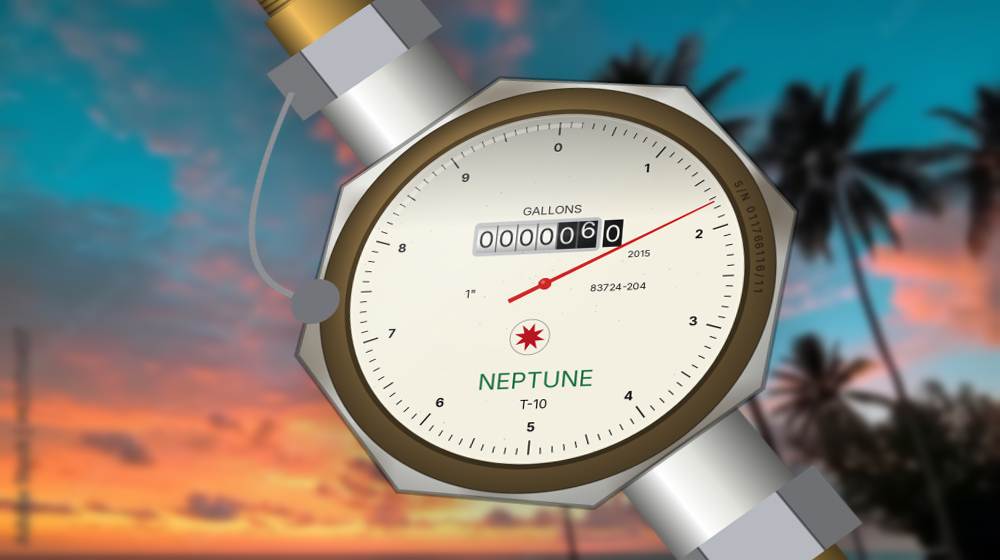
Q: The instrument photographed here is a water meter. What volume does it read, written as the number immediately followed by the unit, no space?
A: 61.7gal
